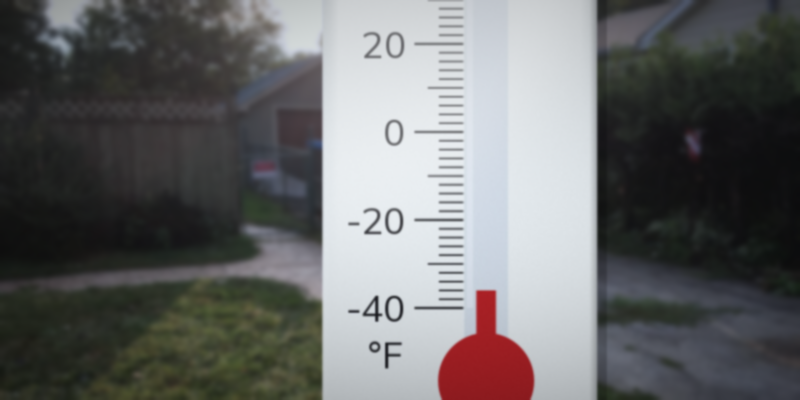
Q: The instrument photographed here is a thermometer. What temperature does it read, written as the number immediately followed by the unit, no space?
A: -36°F
